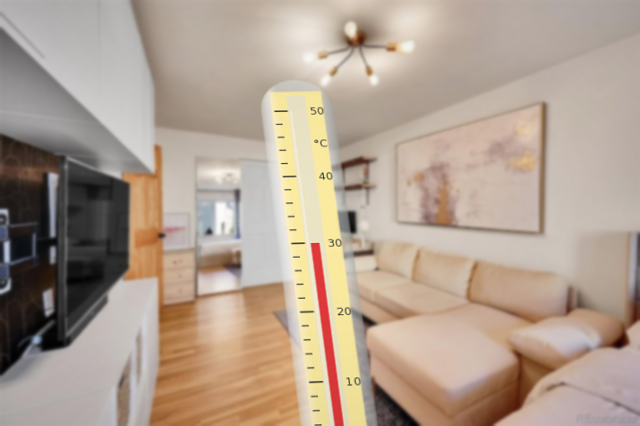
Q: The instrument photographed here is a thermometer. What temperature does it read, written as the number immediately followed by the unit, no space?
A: 30°C
